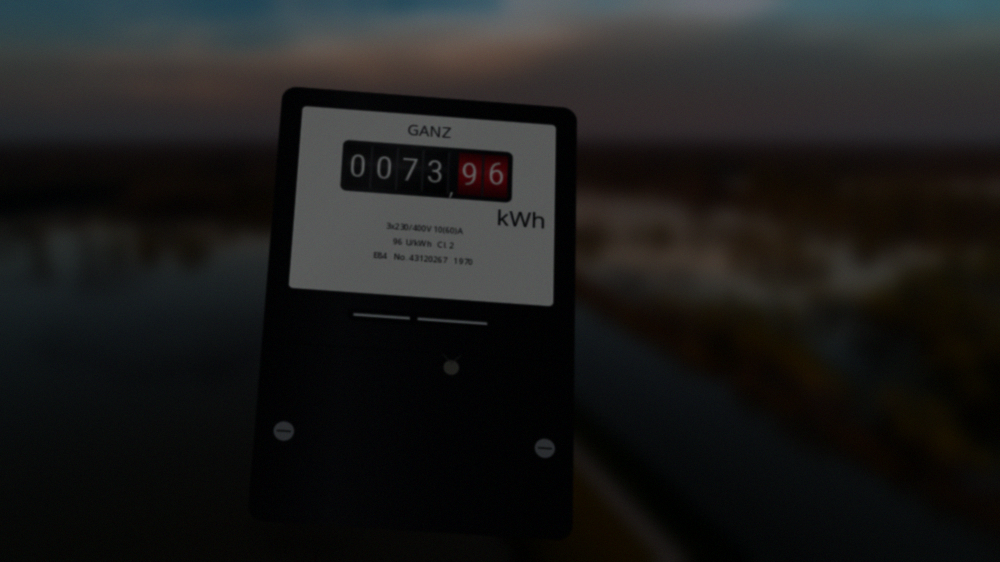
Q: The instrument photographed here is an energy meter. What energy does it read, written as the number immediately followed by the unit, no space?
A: 73.96kWh
